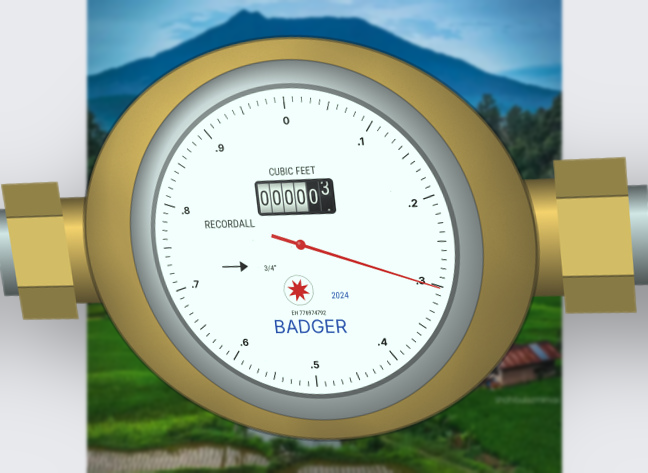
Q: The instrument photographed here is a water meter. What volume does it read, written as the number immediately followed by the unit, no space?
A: 3.30ft³
